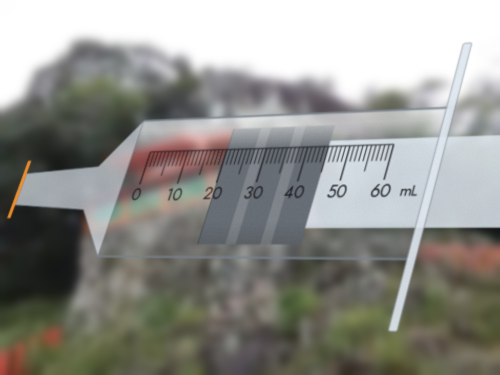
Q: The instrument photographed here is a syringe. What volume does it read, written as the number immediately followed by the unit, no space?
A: 20mL
